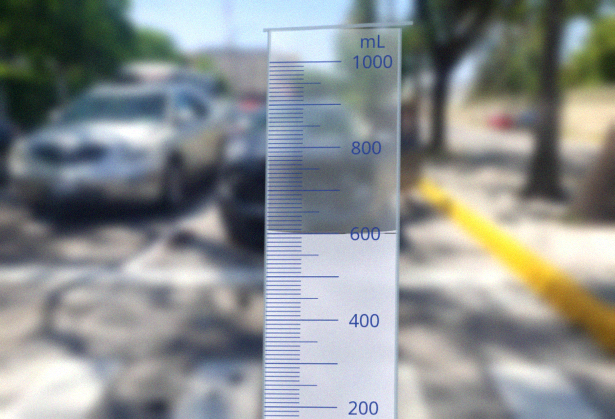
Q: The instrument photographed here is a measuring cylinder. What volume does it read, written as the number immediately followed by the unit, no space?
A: 600mL
